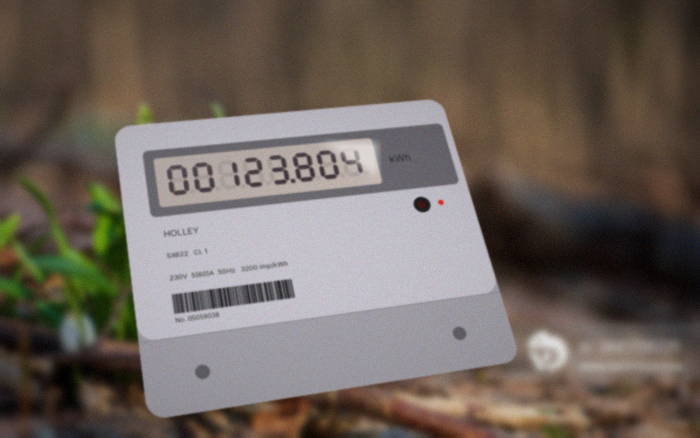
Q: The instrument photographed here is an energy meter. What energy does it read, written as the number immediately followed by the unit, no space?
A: 123.804kWh
